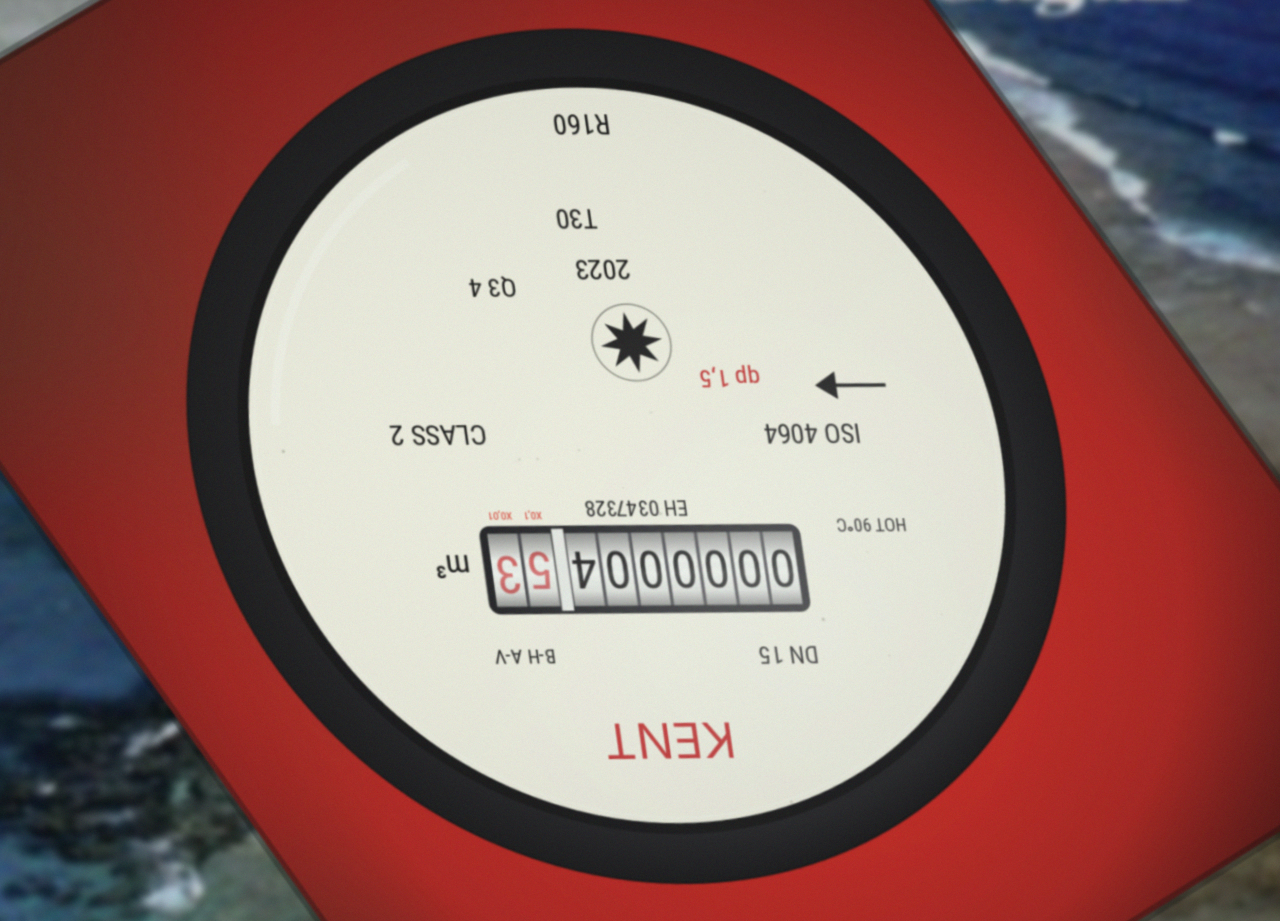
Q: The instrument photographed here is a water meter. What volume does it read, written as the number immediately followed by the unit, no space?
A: 4.53m³
